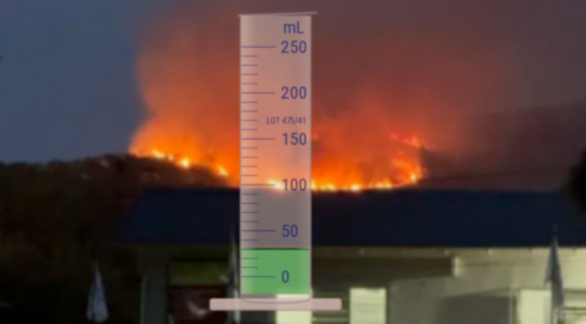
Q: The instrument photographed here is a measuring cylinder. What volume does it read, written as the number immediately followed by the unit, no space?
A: 30mL
